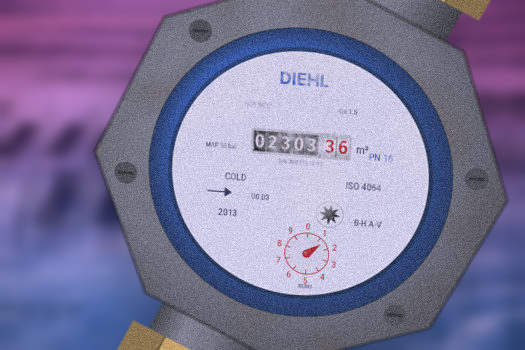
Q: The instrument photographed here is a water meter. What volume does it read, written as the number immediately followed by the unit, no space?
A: 2303.361m³
